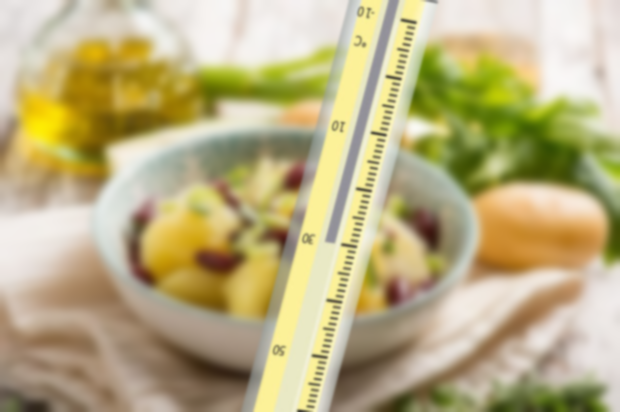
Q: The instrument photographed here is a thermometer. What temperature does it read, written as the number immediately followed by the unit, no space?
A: 30°C
